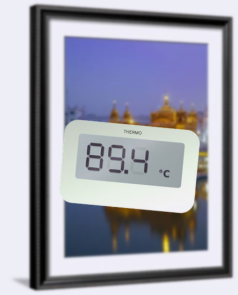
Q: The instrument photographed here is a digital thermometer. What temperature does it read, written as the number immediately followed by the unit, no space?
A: 89.4°C
